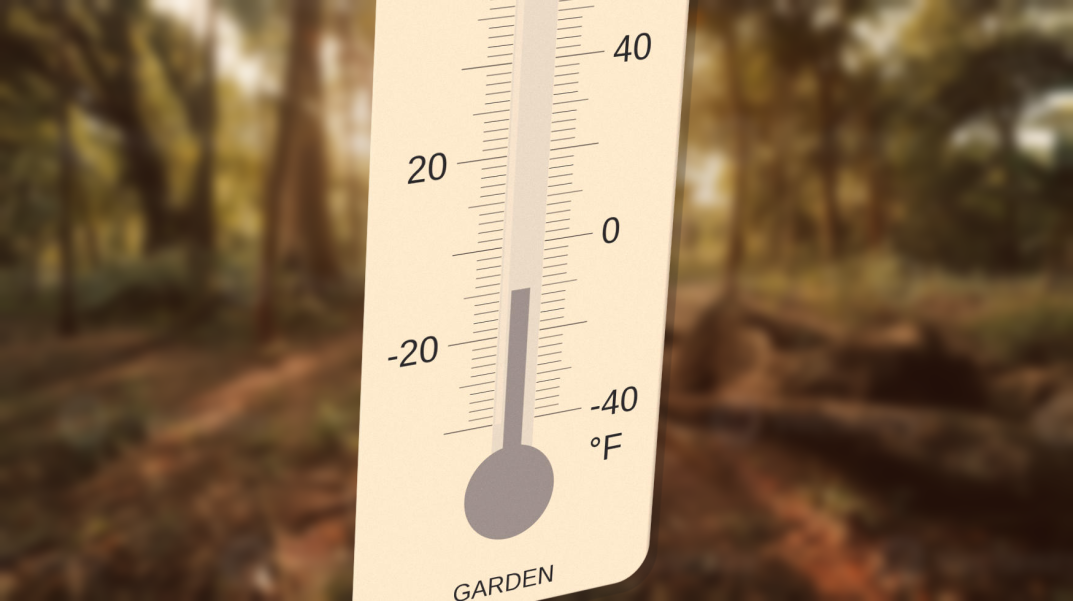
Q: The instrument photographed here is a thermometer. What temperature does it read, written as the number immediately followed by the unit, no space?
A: -10°F
